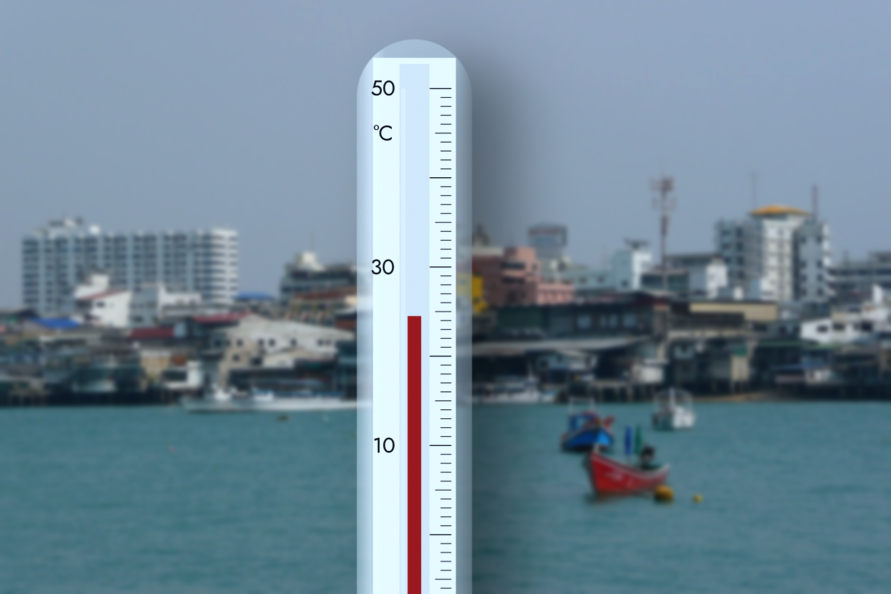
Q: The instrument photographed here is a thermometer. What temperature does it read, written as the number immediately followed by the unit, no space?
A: 24.5°C
